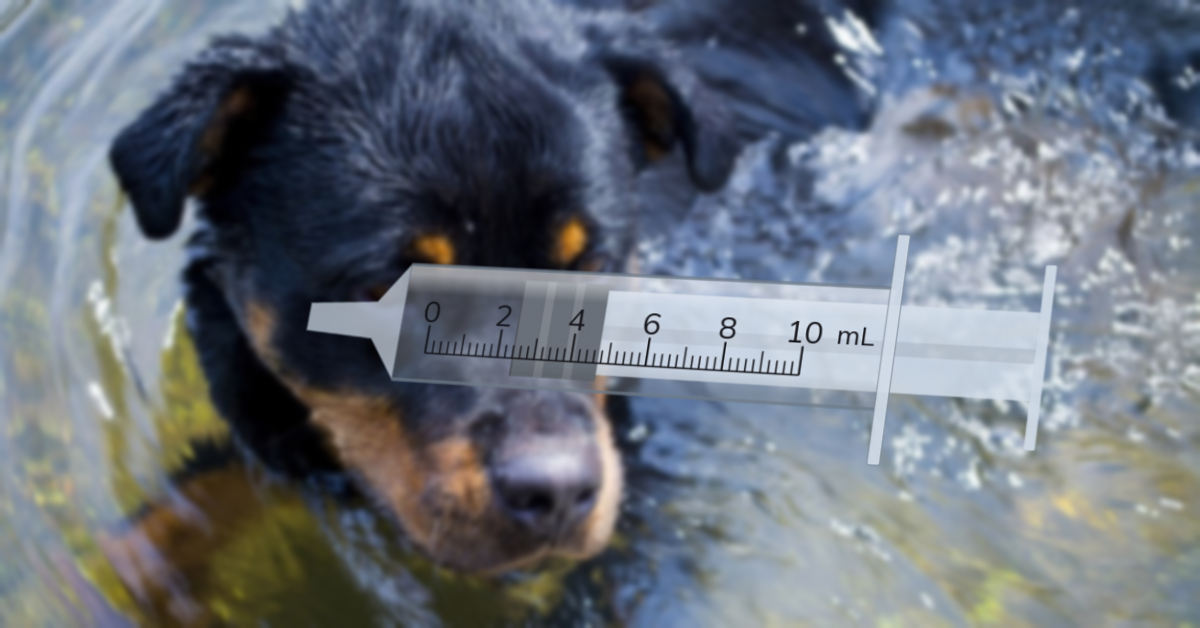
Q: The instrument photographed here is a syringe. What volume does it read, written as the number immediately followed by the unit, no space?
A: 2.4mL
